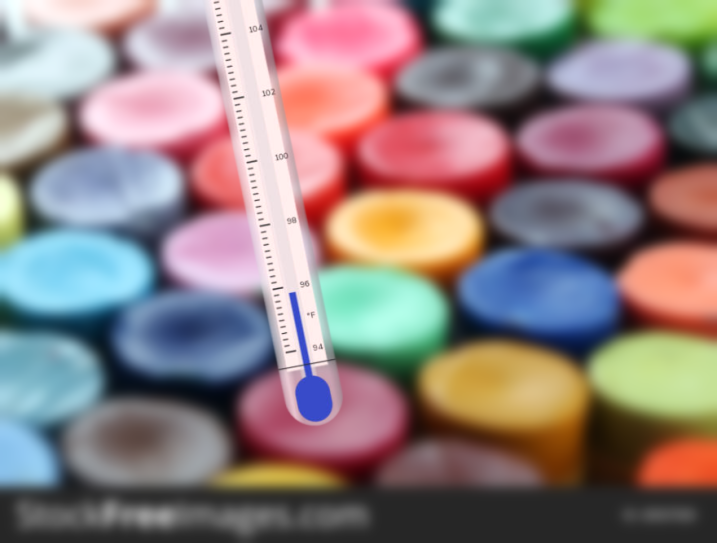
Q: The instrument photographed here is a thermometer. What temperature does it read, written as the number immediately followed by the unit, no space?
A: 95.8°F
